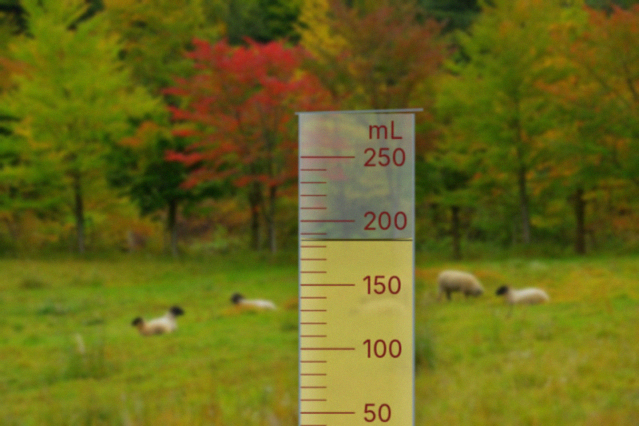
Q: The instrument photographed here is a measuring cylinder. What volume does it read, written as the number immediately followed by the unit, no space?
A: 185mL
